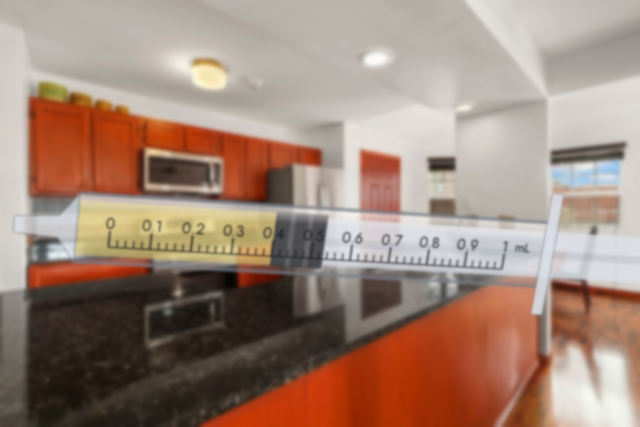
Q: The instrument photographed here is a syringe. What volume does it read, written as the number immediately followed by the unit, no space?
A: 0.4mL
